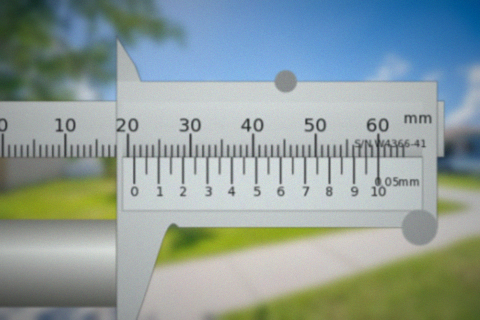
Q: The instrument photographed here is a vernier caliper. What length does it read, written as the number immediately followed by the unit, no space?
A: 21.0mm
